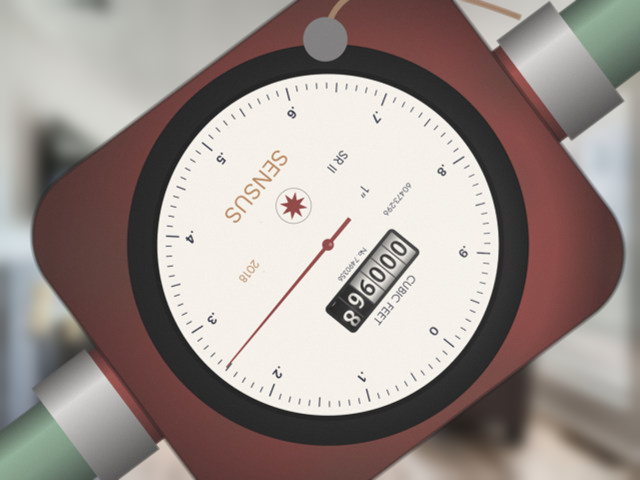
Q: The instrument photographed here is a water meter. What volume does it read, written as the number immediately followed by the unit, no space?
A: 968.25ft³
